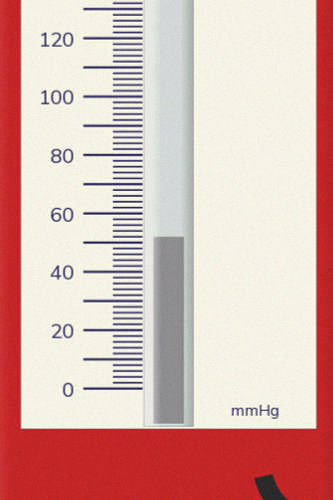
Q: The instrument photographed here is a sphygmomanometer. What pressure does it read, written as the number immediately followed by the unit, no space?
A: 52mmHg
